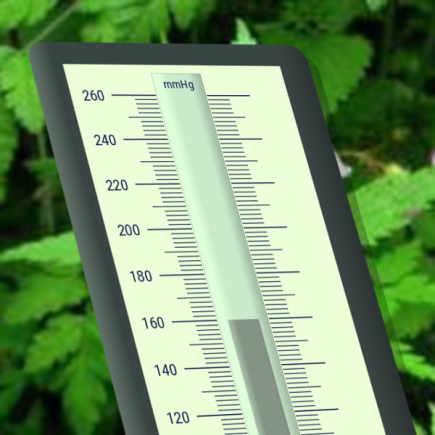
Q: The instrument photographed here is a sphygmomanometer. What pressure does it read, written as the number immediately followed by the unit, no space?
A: 160mmHg
